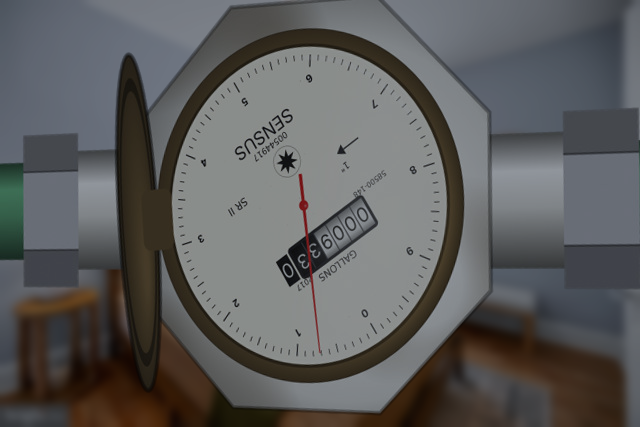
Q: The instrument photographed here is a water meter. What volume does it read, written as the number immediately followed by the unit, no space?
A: 9330.7gal
